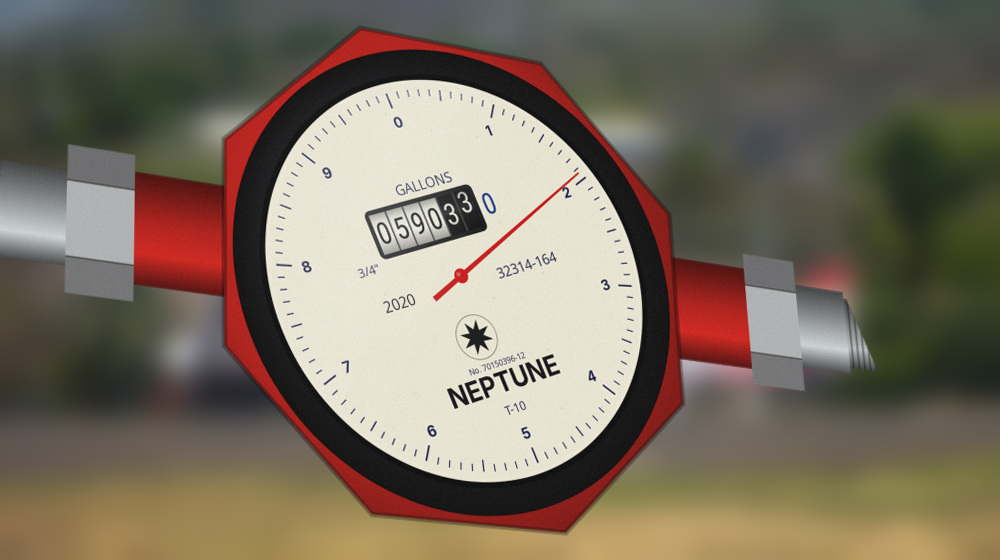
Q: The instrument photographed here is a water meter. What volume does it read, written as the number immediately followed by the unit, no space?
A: 590331.9gal
